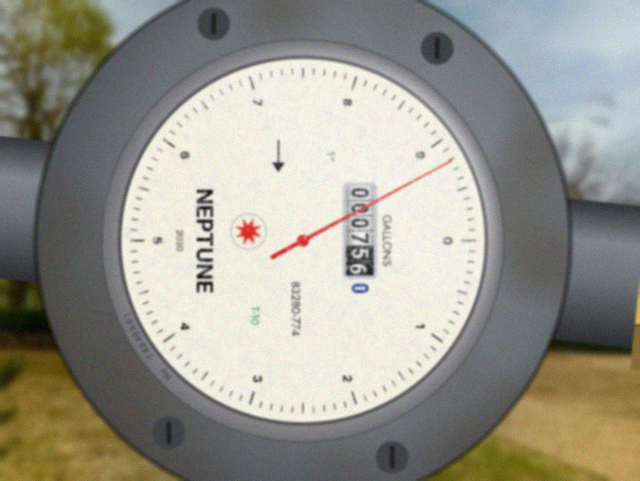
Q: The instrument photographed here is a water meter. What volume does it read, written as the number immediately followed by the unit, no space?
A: 7559.2gal
